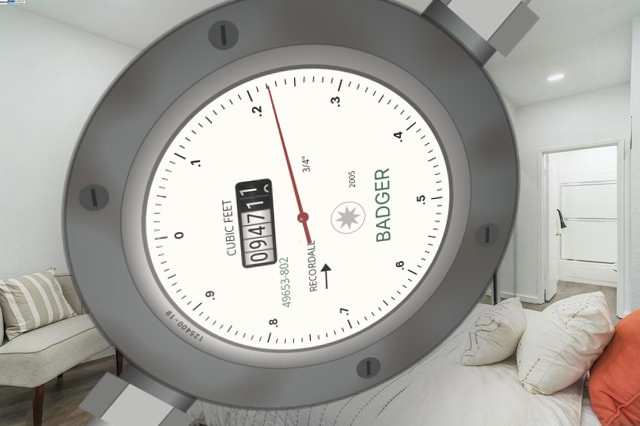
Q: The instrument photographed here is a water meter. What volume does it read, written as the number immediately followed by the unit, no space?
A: 94711.22ft³
